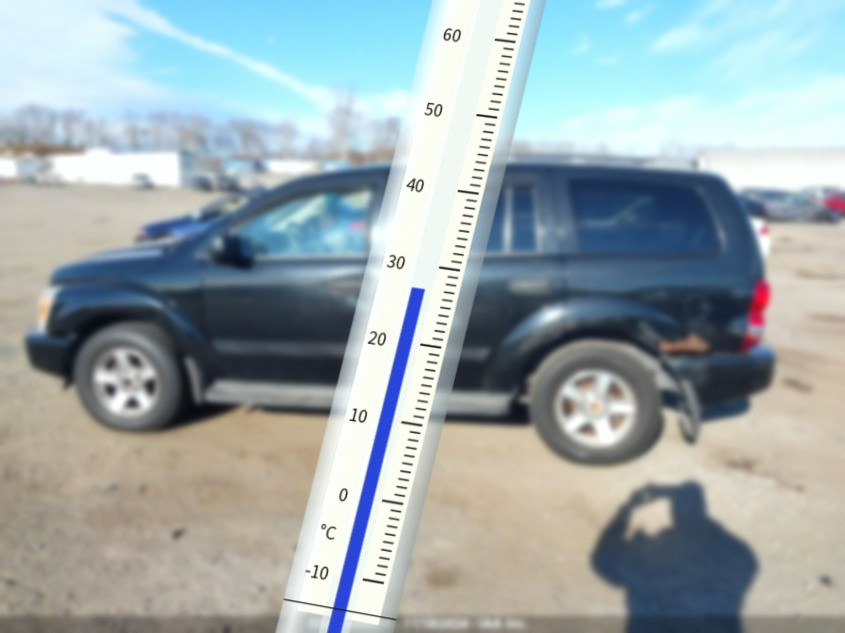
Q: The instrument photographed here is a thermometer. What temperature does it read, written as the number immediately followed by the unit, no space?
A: 27°C
